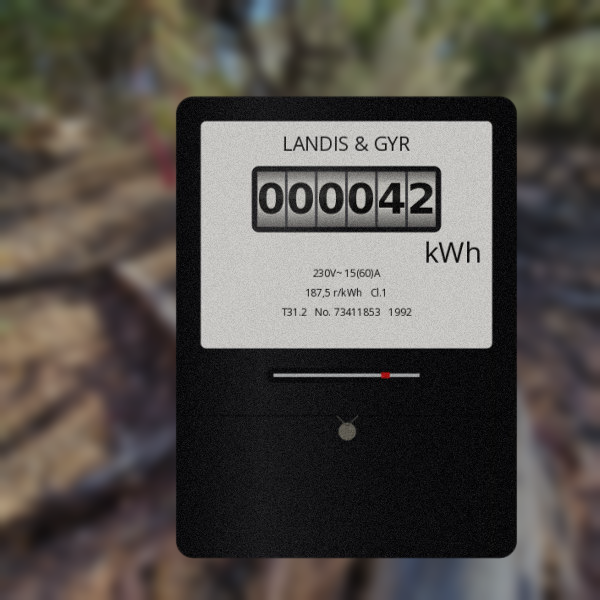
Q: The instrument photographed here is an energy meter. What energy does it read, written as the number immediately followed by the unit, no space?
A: 42kWh
